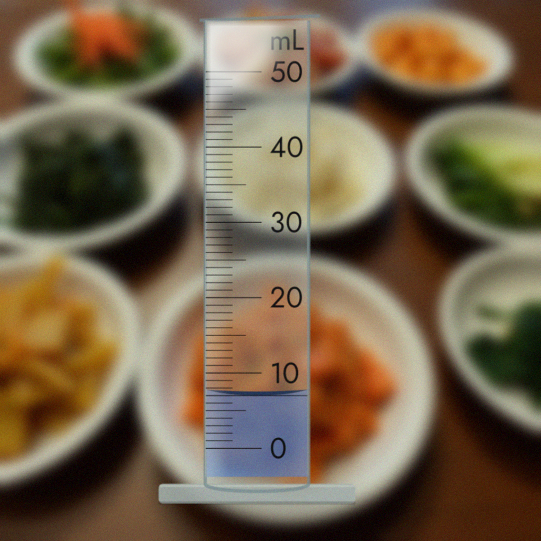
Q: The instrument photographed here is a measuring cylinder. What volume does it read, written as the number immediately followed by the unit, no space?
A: 7mL
